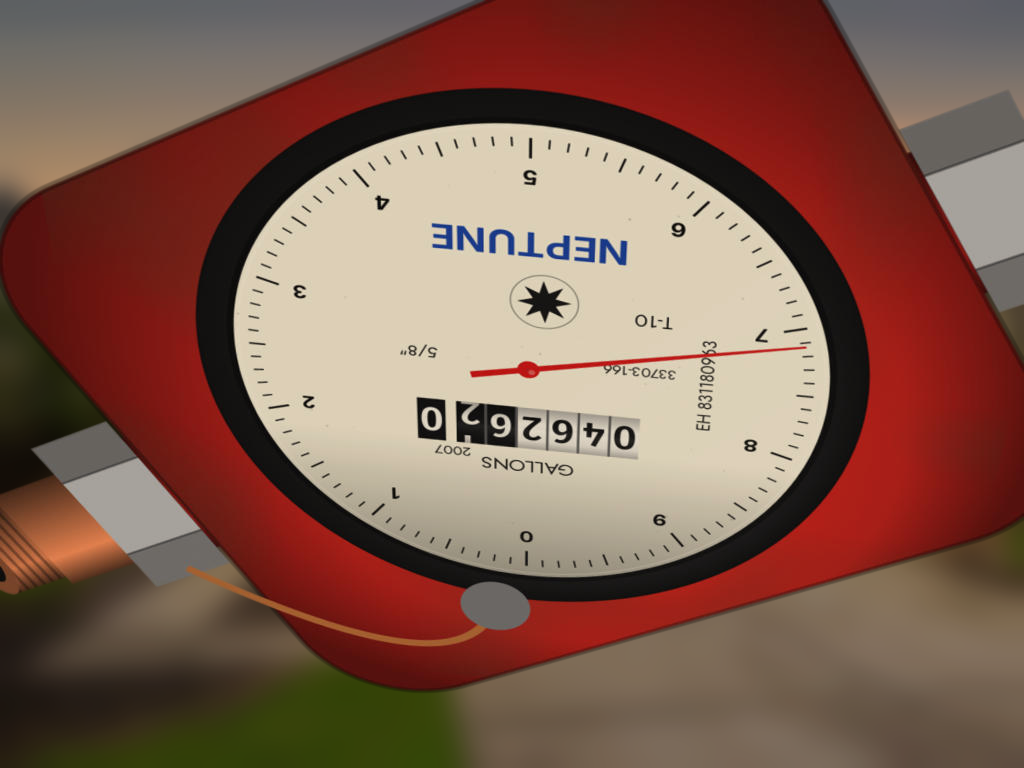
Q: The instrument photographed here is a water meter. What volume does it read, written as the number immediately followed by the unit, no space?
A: 462617.1gal
